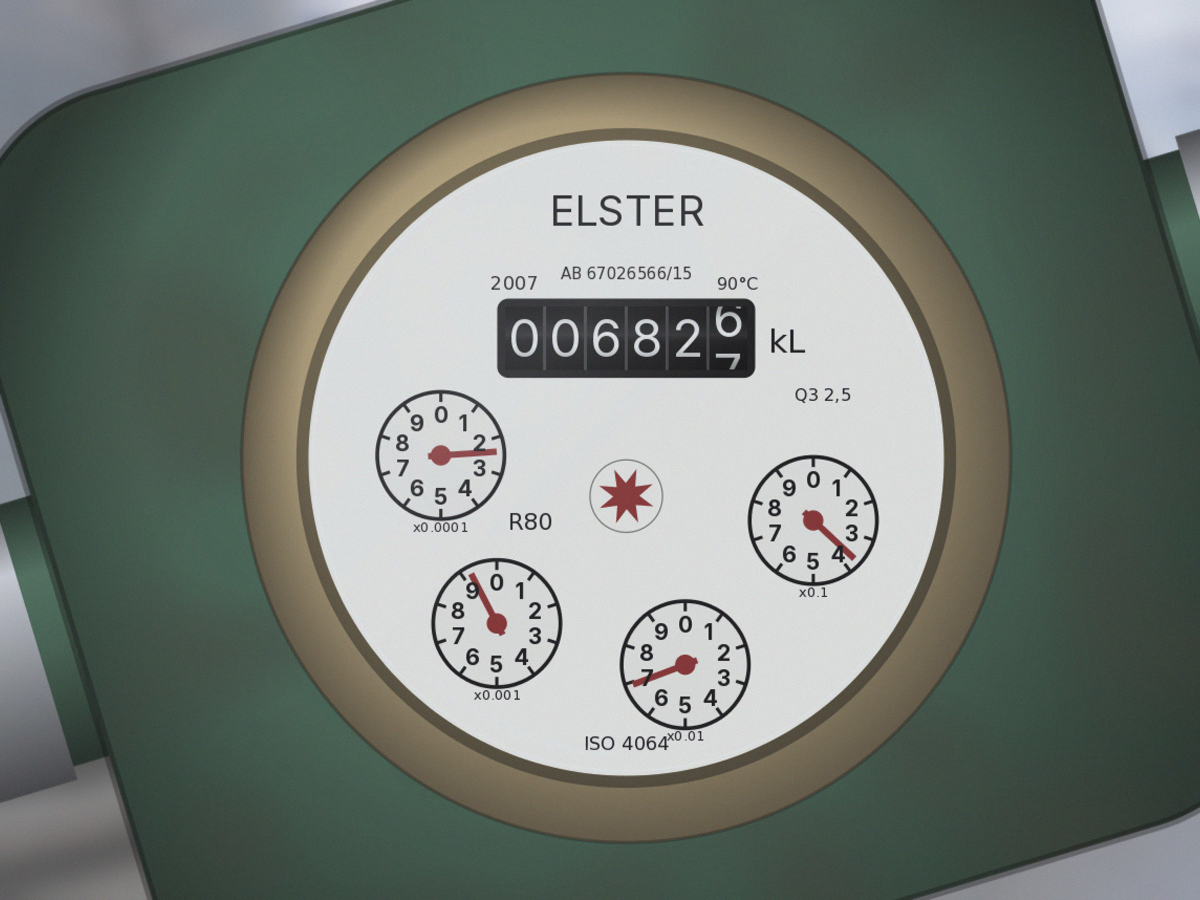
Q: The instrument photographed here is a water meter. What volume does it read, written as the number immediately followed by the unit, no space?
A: 6826.3692kL
